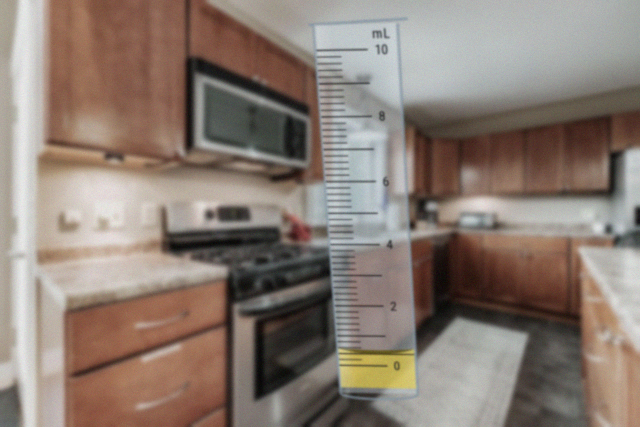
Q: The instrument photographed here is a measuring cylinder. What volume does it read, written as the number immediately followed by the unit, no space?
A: 0.4mL
